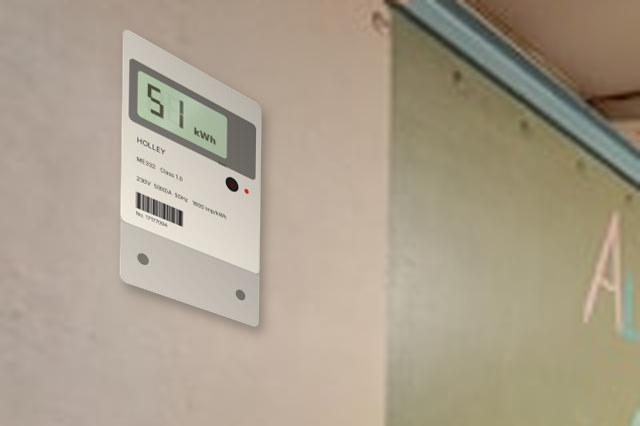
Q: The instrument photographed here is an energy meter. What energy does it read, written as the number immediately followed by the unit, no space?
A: 51kWh
